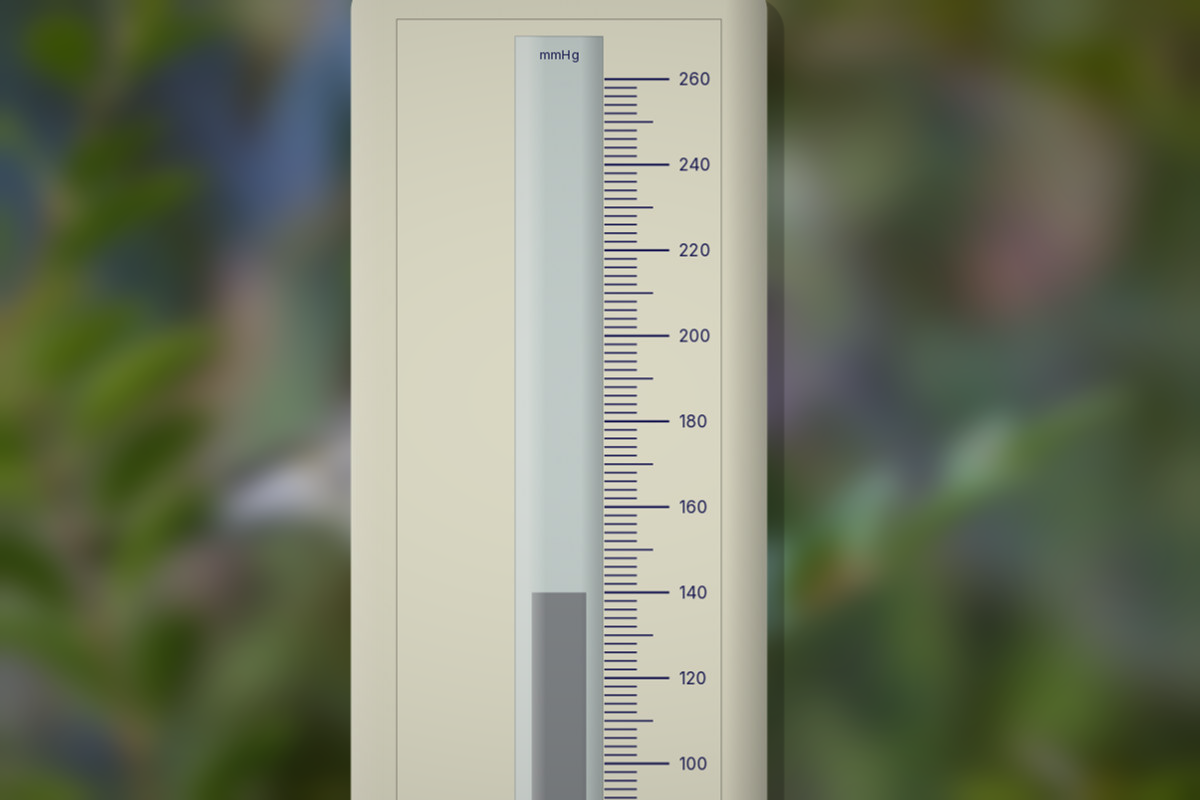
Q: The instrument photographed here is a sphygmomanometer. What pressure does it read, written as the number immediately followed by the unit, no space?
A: 140mmHg
